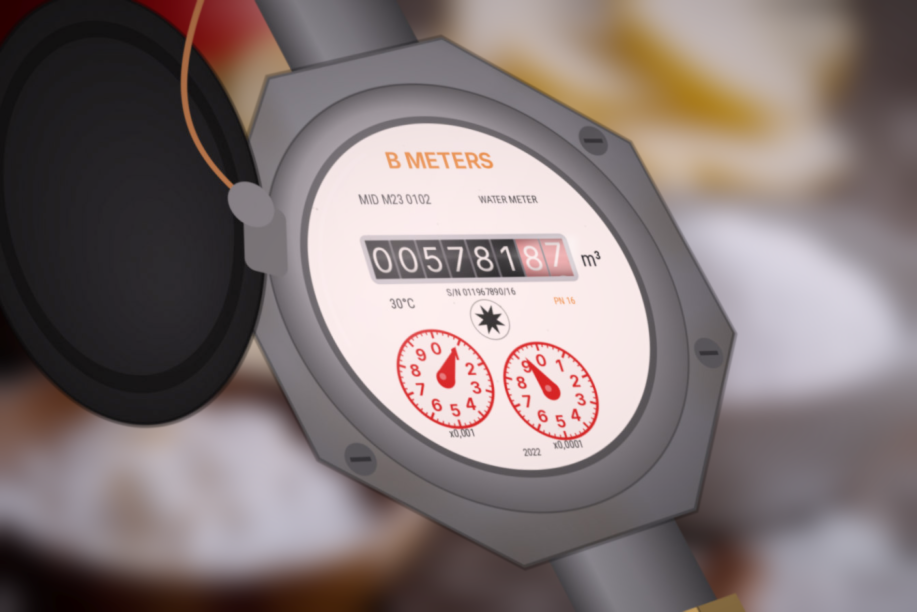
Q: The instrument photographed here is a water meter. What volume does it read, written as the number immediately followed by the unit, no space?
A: 5781.8709m³
